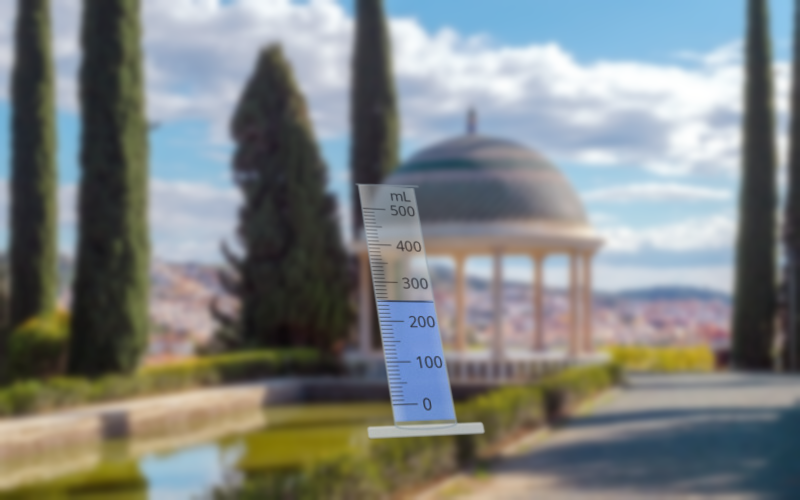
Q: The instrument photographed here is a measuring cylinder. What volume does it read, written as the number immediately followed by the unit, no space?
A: 250mL
